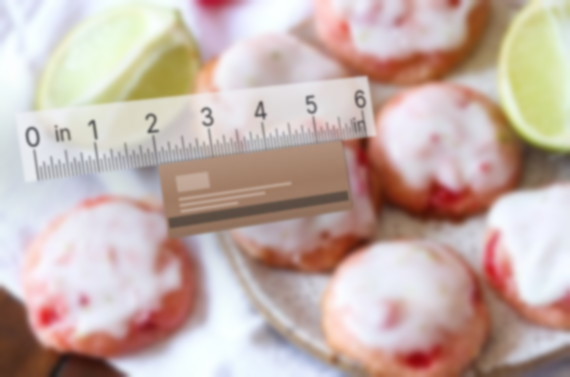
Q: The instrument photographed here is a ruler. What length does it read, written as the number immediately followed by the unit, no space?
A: 3.5in
